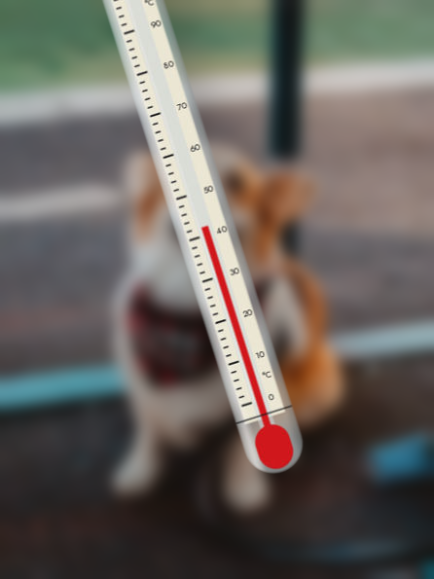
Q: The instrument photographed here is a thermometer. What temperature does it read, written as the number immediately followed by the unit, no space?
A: 42°C
